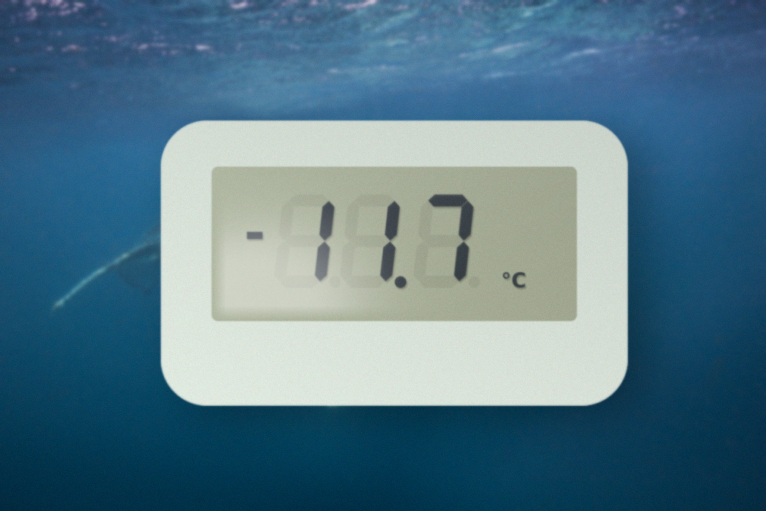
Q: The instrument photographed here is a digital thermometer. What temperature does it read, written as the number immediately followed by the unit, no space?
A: -11.7°C
